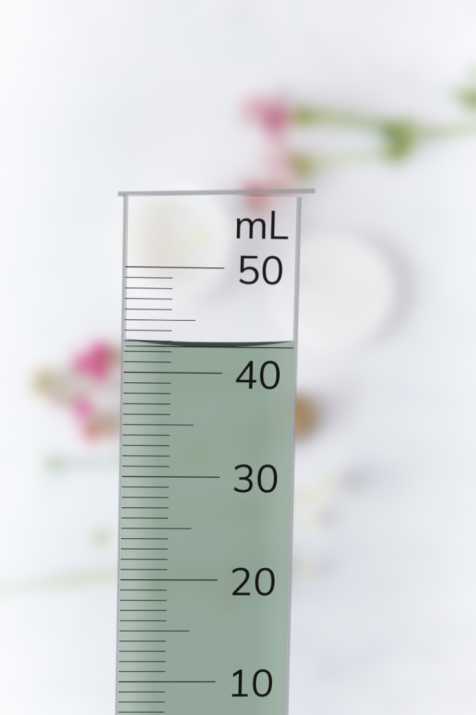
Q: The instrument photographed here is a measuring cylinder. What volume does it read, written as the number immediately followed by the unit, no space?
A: 42.5mL
